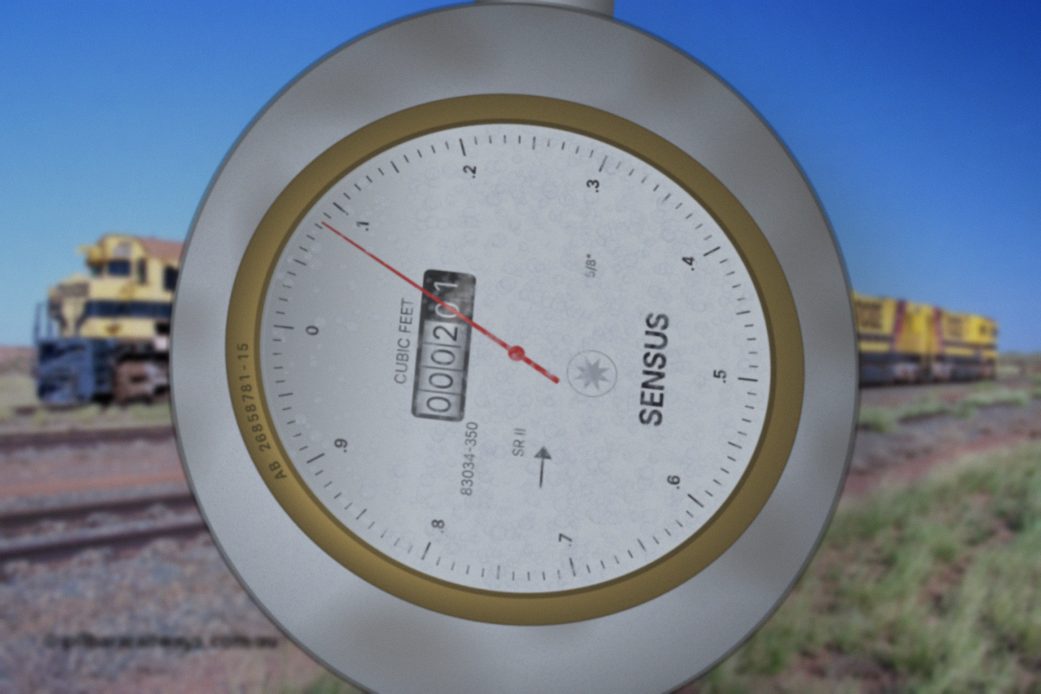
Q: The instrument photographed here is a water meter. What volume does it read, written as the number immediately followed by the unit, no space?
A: 201.08ft³
